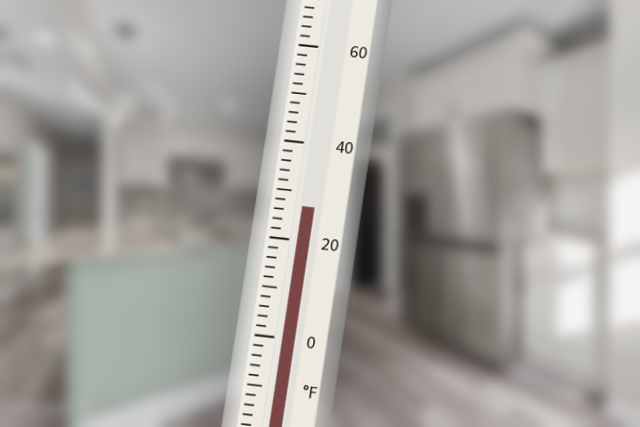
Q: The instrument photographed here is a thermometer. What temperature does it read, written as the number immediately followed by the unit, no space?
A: 27°F
